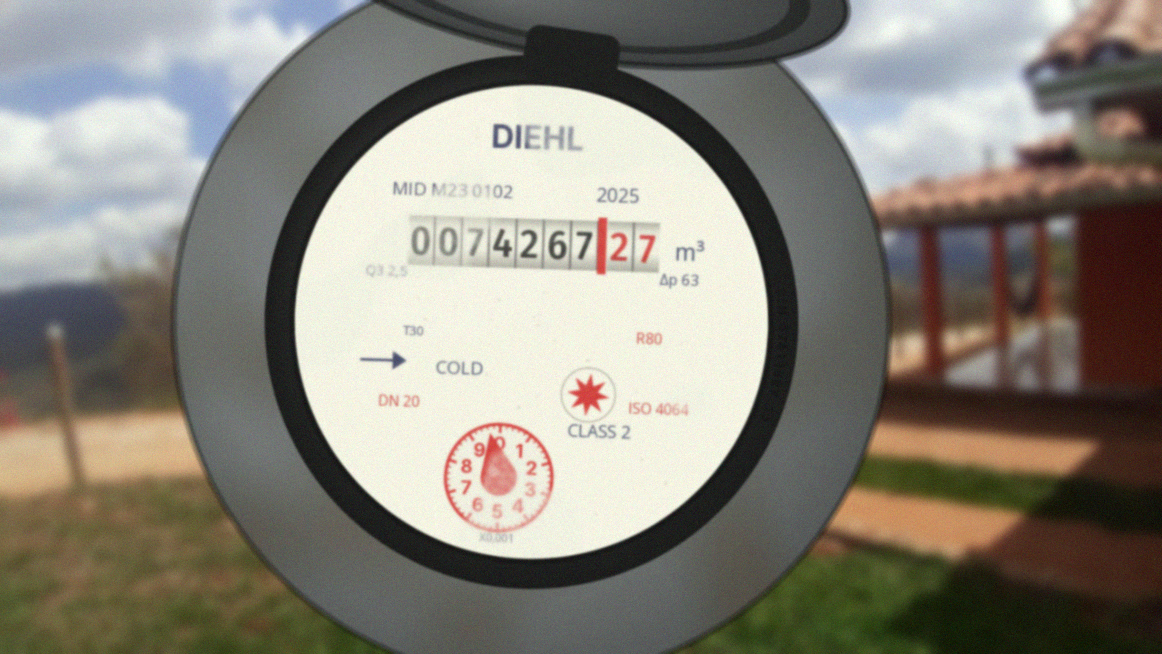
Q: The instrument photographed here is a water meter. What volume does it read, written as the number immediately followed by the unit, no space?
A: 74267.269m³
